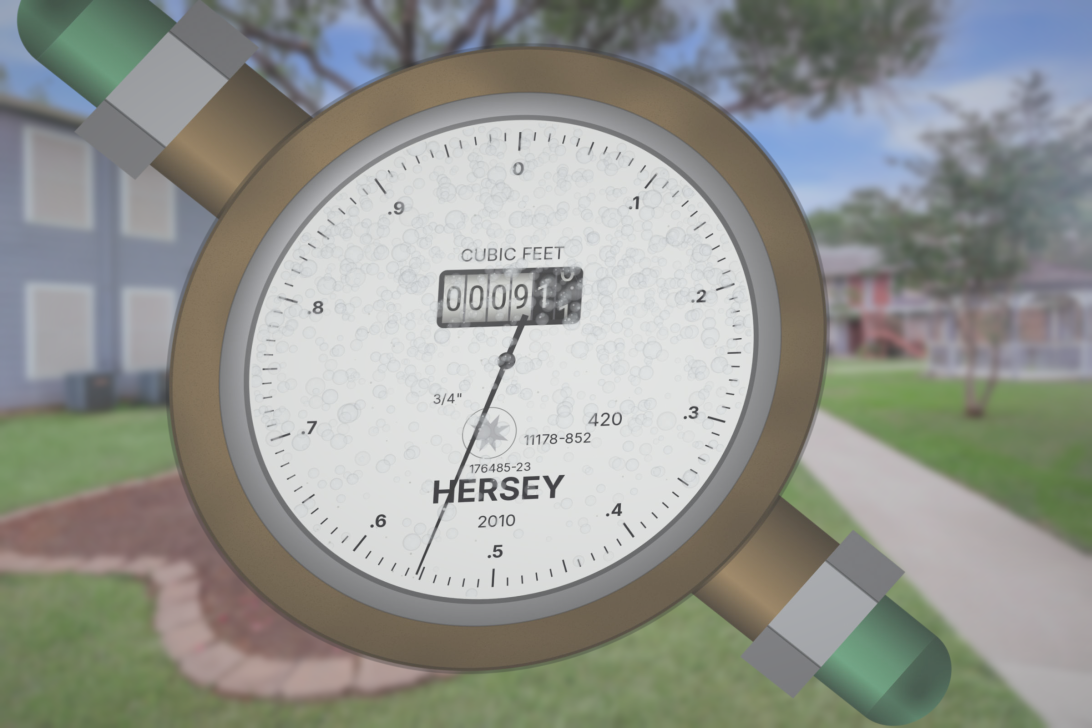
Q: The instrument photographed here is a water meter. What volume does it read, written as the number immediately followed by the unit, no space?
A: 910.55ft³
